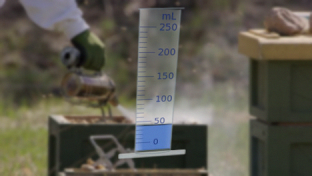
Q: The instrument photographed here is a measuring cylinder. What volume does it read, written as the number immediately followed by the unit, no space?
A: 40mL
